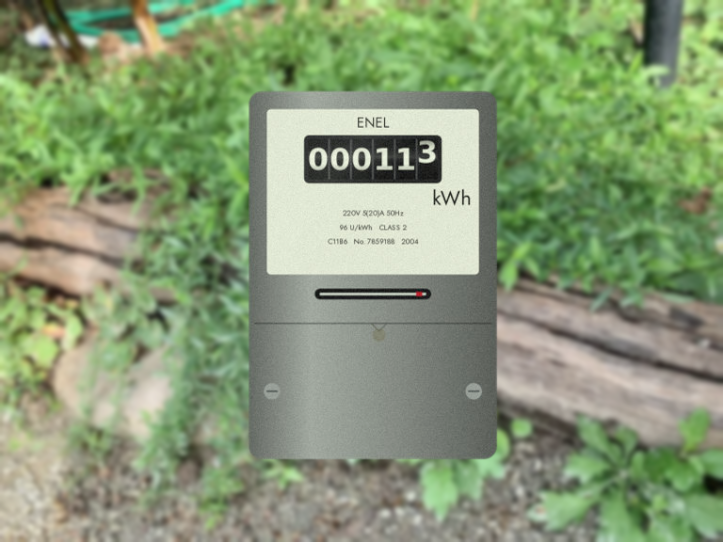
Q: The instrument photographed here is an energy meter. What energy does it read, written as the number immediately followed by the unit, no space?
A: 113kWh
